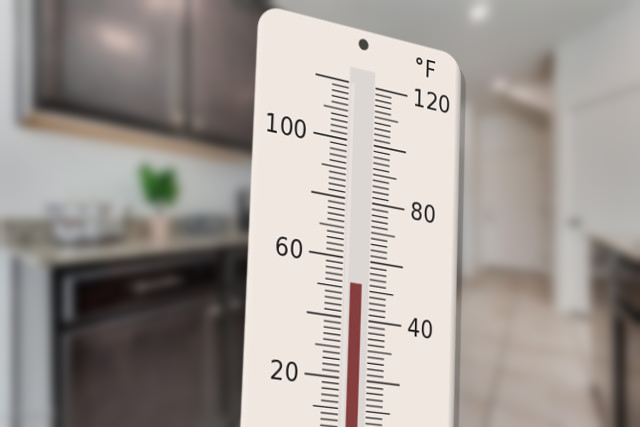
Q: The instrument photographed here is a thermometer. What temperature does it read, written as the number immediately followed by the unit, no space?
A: 52°F
